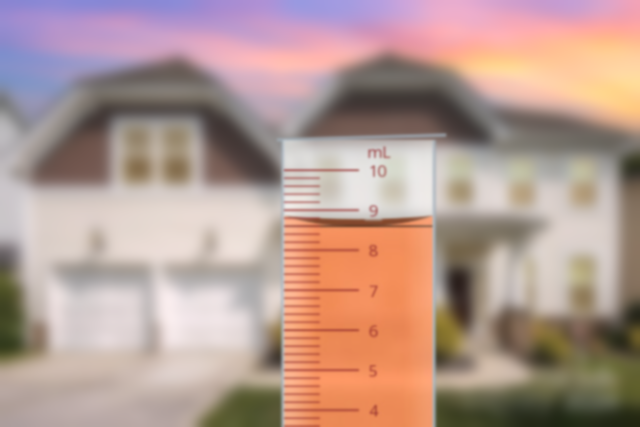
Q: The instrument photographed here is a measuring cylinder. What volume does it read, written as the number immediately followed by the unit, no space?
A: 8.6mL
